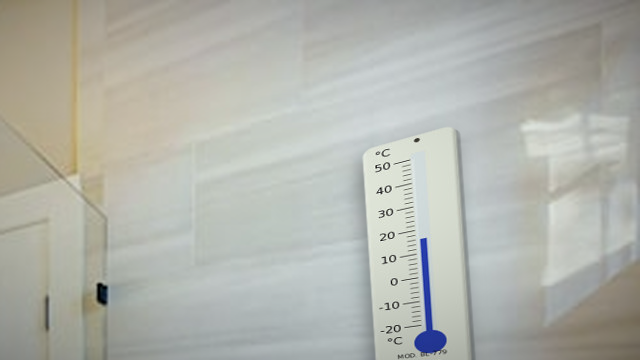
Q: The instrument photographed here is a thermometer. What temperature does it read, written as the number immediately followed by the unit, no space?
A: 16°C
